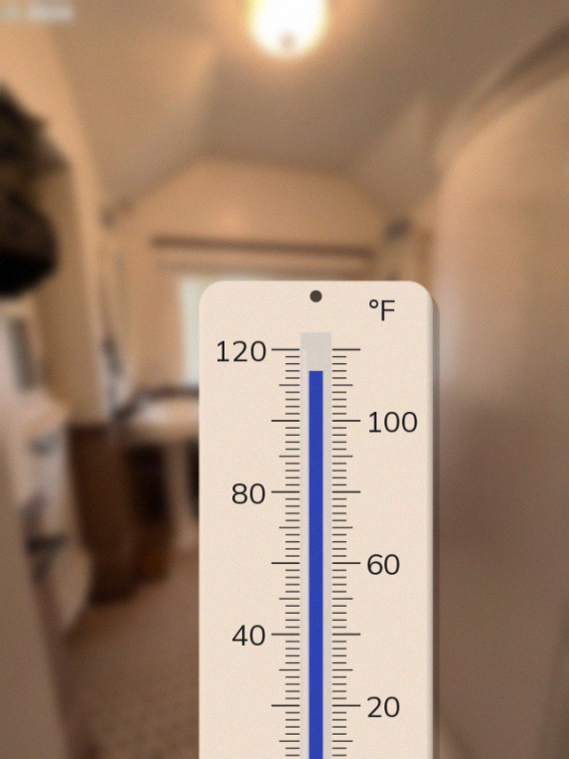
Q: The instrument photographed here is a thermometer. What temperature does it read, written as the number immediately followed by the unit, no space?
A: 114°F
